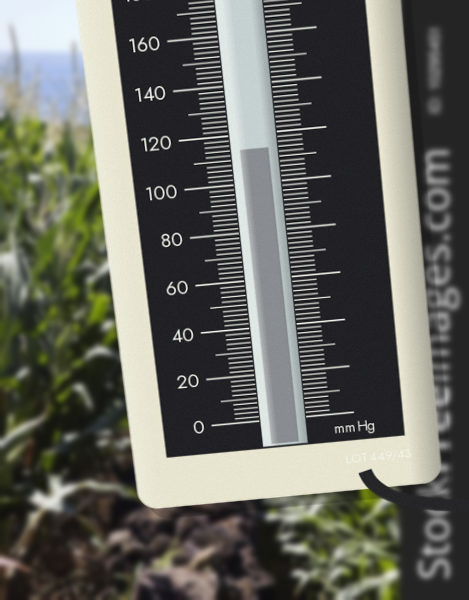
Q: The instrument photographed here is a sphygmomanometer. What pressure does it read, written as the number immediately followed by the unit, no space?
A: 114mmHg
